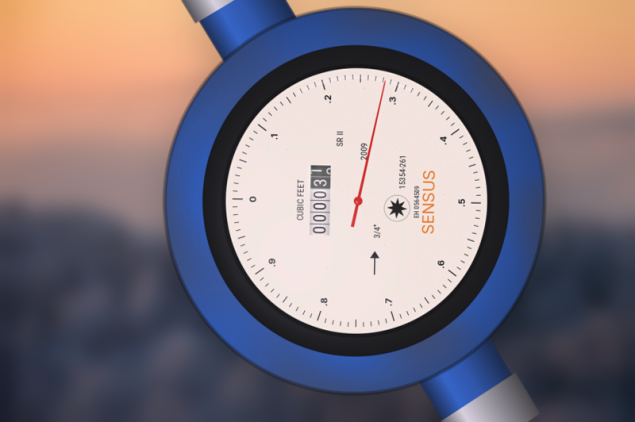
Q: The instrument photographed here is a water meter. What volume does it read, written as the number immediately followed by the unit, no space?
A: 31.28ft³
